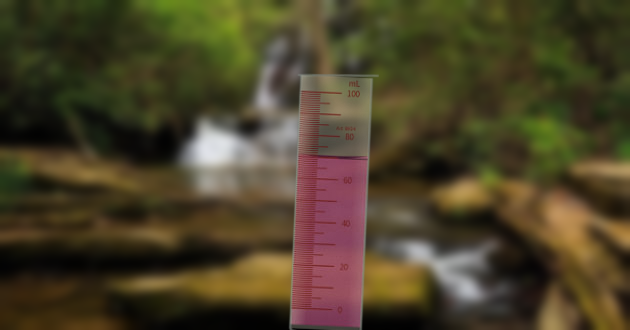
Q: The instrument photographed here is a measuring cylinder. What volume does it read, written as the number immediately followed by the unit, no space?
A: 70mL
